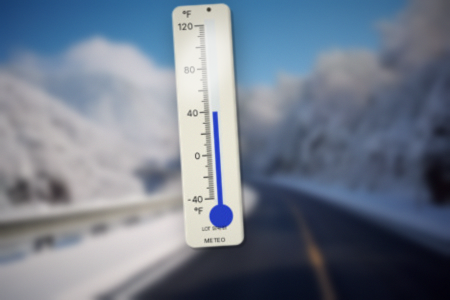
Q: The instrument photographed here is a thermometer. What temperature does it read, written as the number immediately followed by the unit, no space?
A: 40°F
